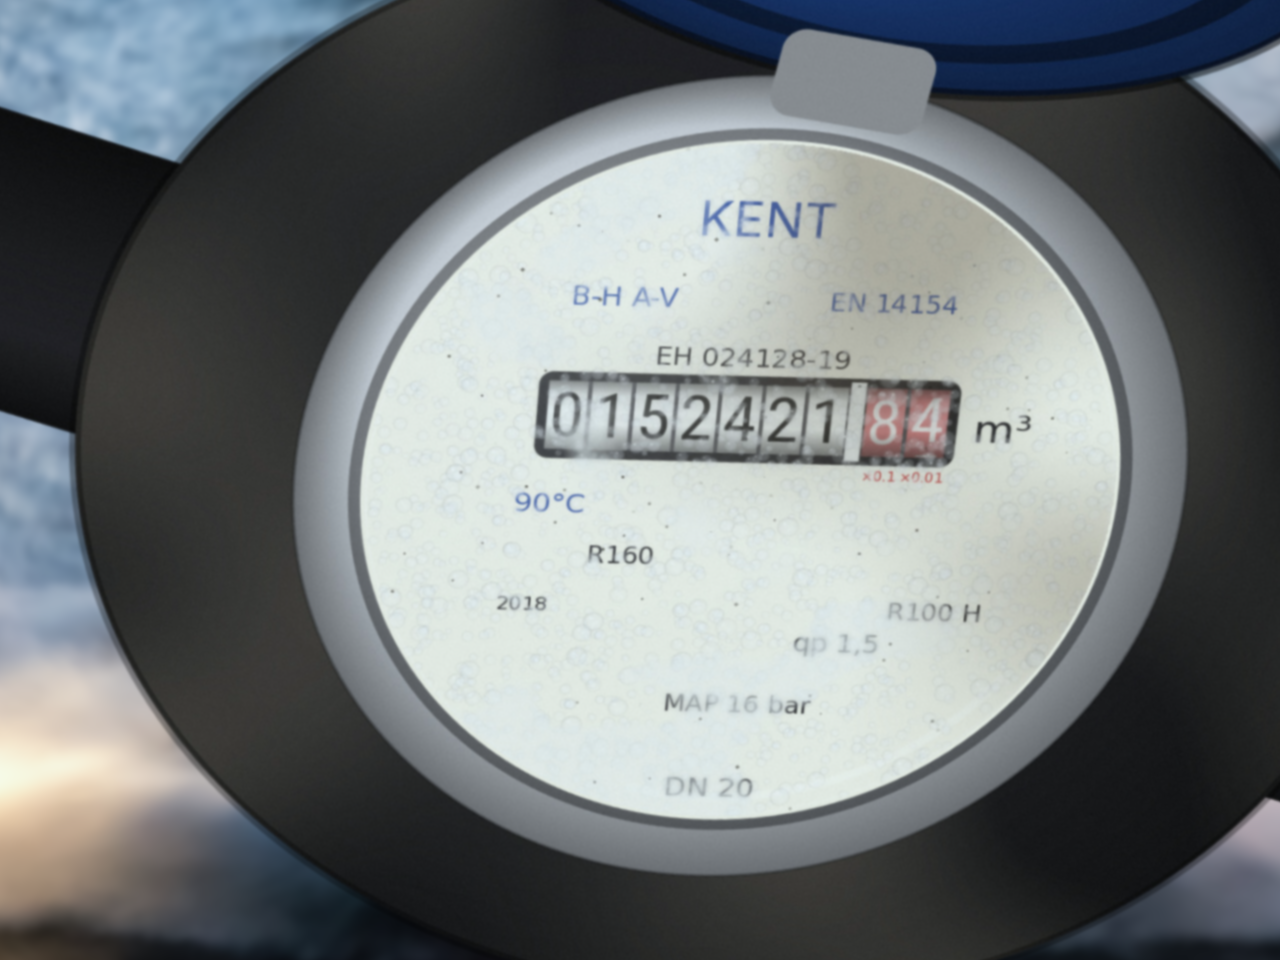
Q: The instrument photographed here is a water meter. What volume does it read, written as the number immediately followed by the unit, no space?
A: 152421.84m³
